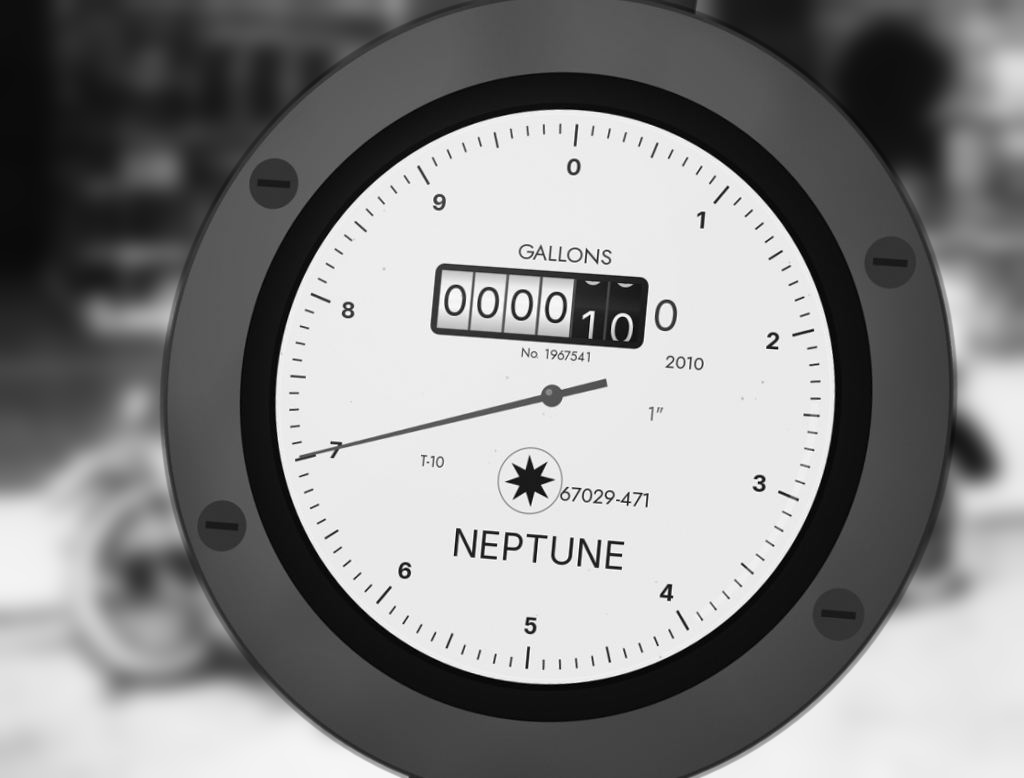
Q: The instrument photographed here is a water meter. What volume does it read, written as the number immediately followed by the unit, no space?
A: 97.0gal
